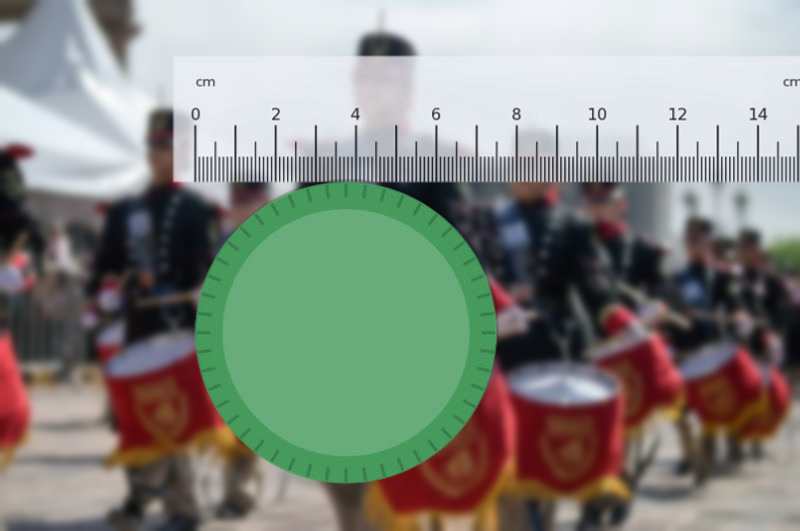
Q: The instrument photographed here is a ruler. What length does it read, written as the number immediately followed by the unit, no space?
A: 7.5cm
